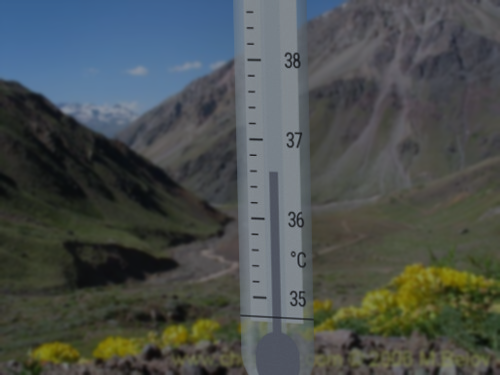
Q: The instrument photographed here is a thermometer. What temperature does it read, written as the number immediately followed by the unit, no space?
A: 36.6°C
